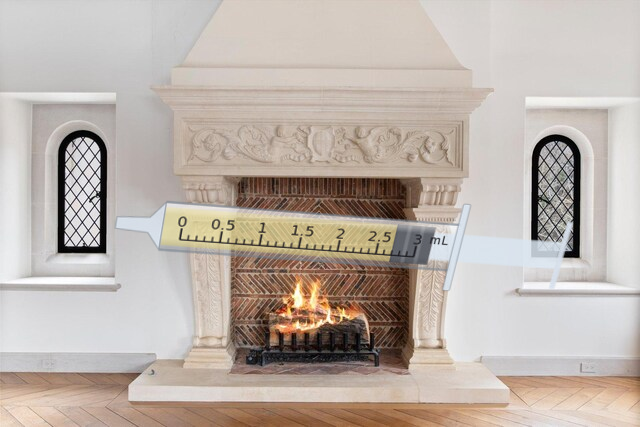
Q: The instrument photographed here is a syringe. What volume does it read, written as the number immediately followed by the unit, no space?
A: 2.7mL
